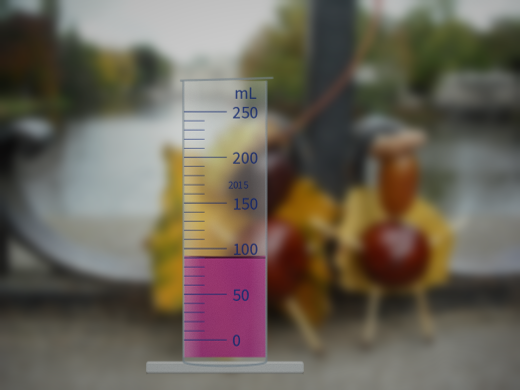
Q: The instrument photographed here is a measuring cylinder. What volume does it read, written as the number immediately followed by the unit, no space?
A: 90mL
